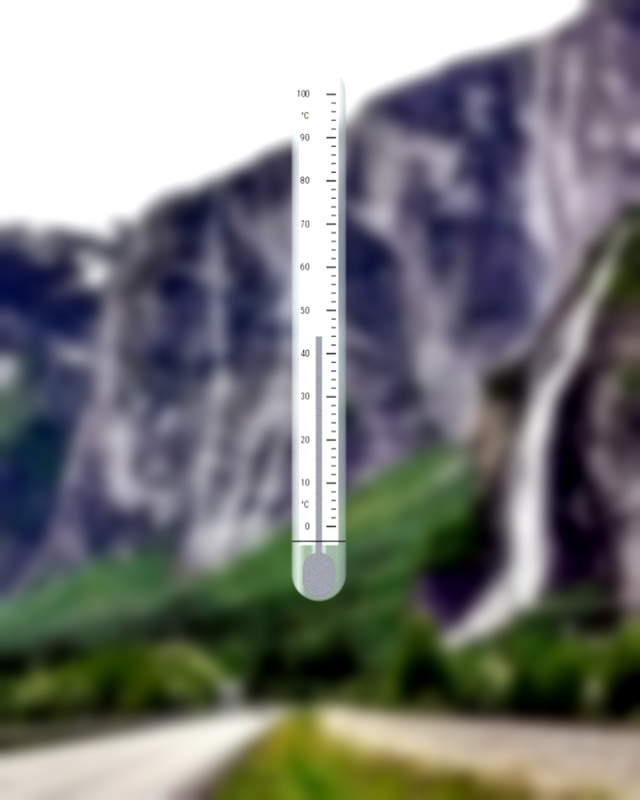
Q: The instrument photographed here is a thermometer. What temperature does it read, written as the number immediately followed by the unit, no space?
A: 44°C
